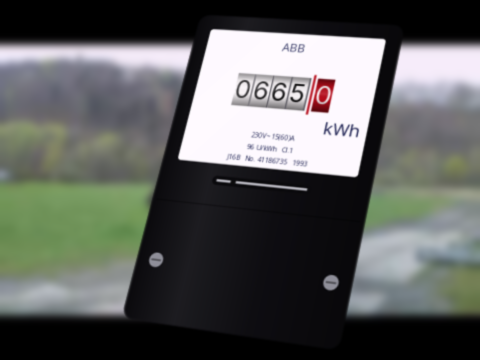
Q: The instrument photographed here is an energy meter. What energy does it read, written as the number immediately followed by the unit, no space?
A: 665.0kWh
